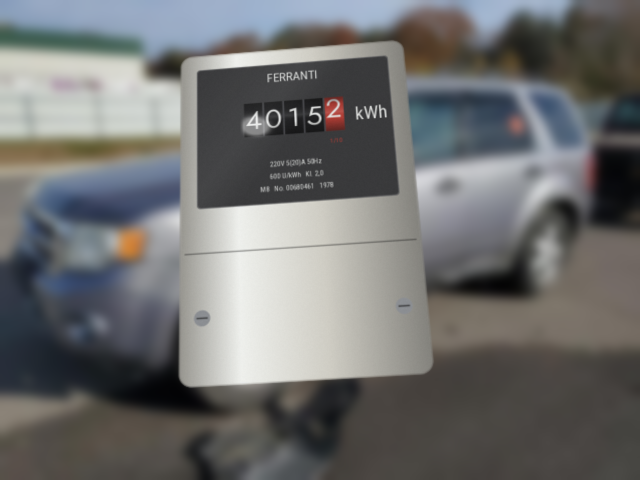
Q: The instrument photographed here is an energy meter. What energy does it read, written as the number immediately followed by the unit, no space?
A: 4015.2kWh
